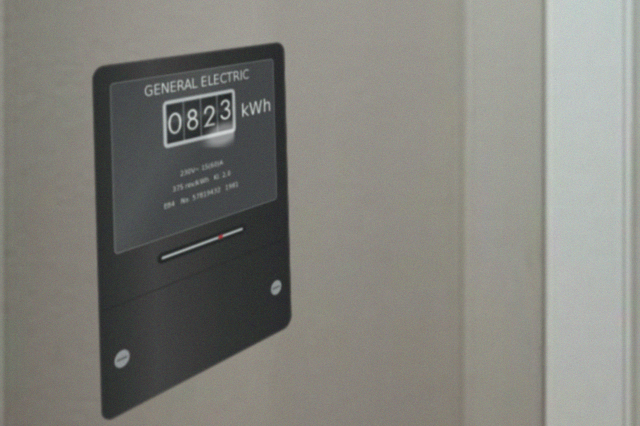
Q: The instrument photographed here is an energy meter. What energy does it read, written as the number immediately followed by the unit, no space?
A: 823kWh
